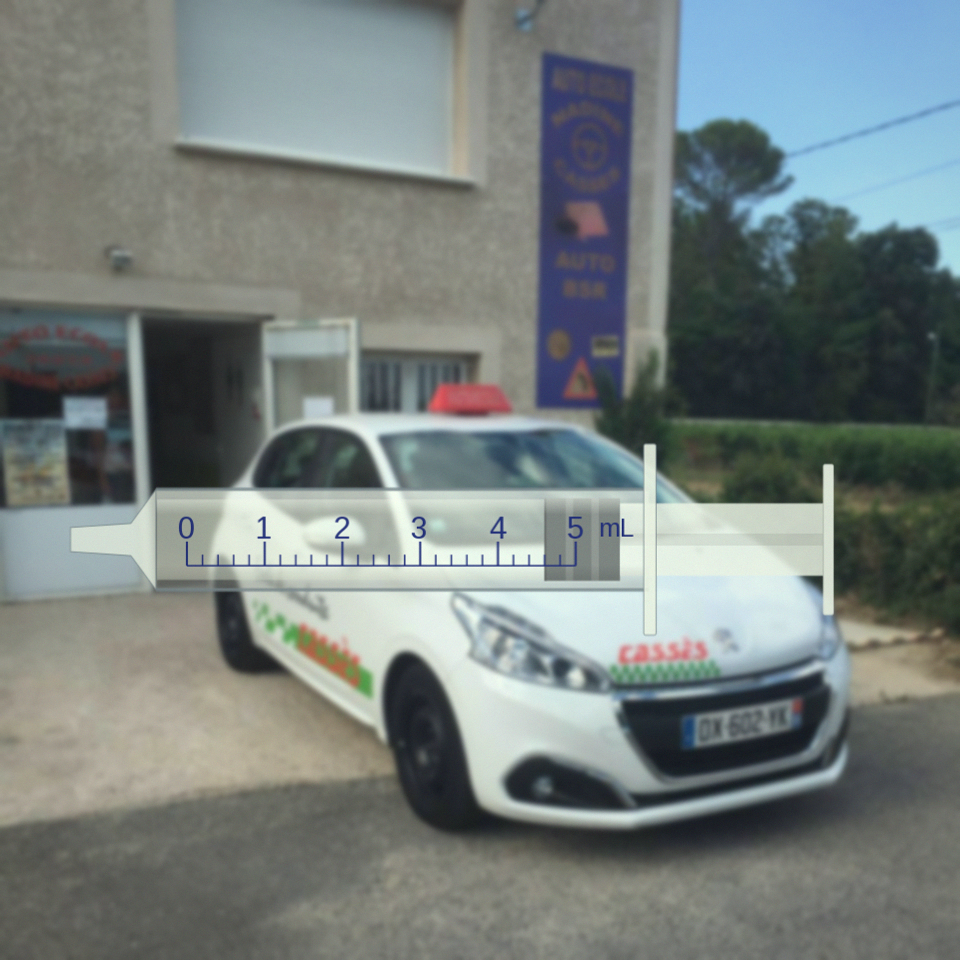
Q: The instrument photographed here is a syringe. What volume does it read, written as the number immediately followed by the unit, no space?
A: 4.6mL
